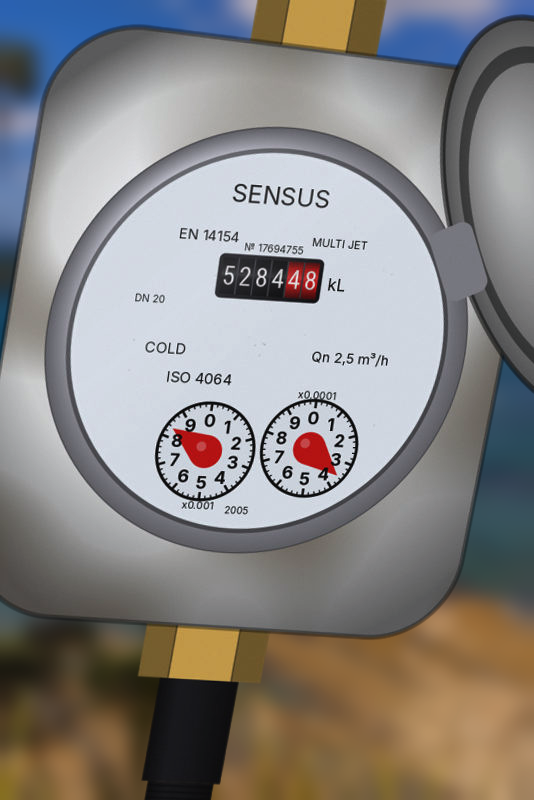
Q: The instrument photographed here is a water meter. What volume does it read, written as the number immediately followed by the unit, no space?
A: 5284.4883kL
